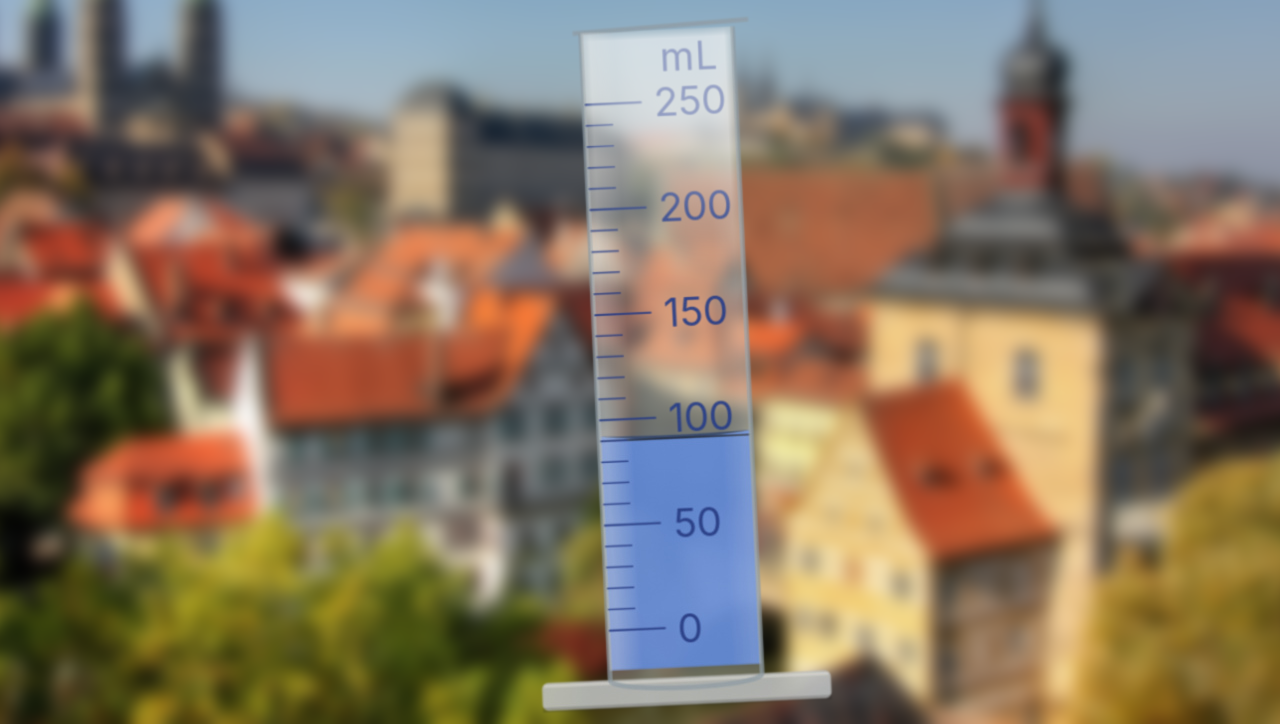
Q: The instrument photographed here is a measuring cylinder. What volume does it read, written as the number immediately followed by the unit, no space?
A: 90mL
